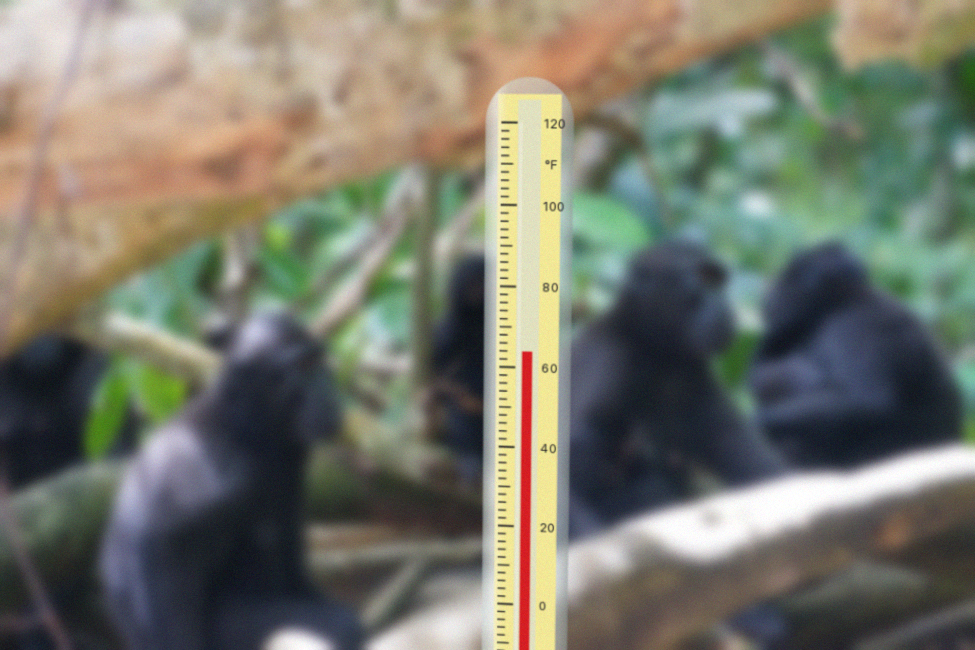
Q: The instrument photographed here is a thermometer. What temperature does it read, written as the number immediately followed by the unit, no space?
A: 64°F
